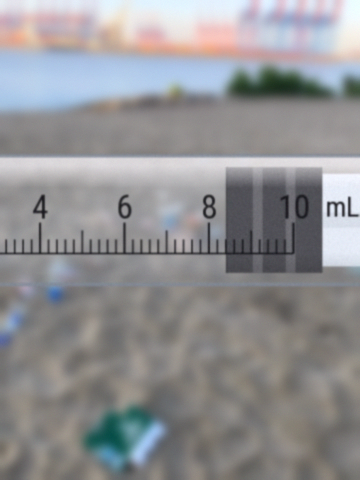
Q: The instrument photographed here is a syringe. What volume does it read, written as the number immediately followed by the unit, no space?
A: 8.4mL
